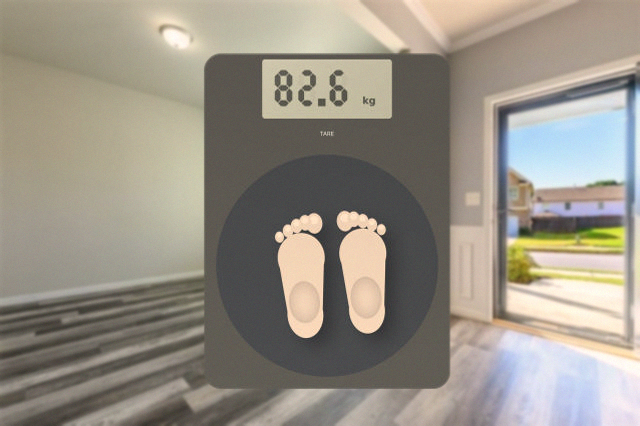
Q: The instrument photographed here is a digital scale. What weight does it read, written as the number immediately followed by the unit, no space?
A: 82.6kg
